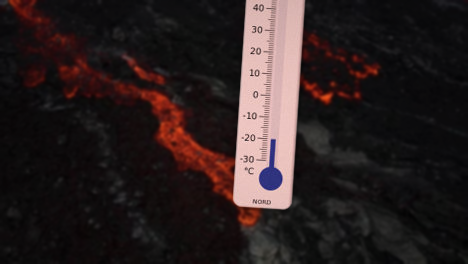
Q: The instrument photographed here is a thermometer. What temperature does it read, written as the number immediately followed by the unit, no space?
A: -20°C
